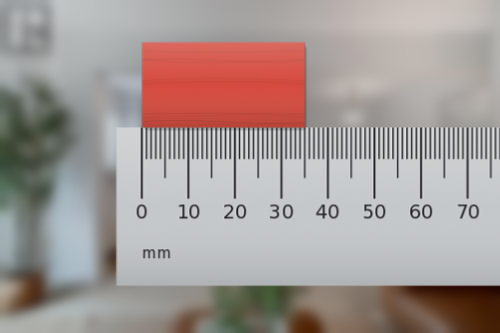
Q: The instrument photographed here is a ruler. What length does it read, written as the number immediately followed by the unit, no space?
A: 35mm
